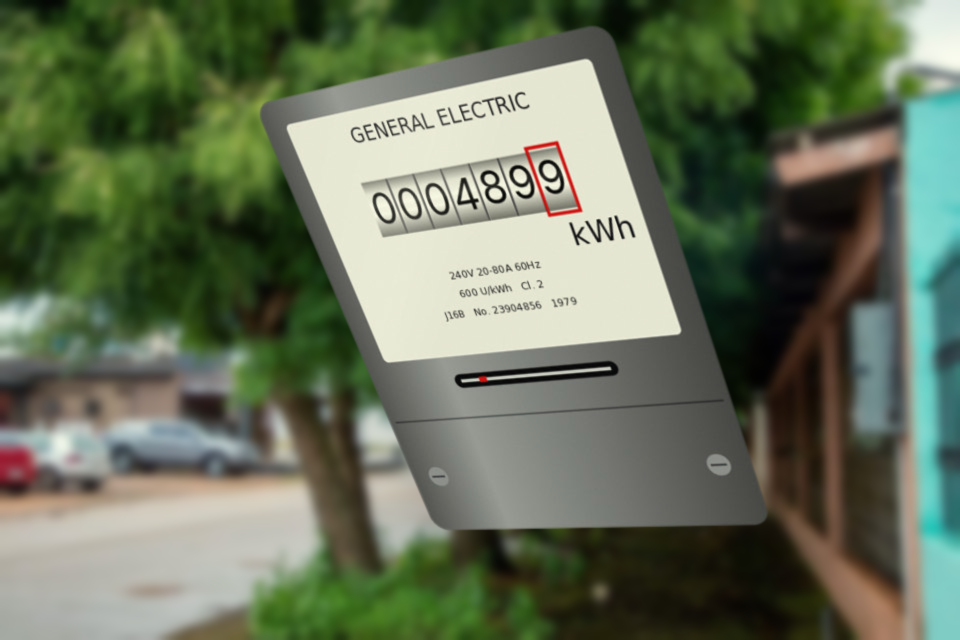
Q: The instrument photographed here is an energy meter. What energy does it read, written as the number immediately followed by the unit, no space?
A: 489.9kWh
